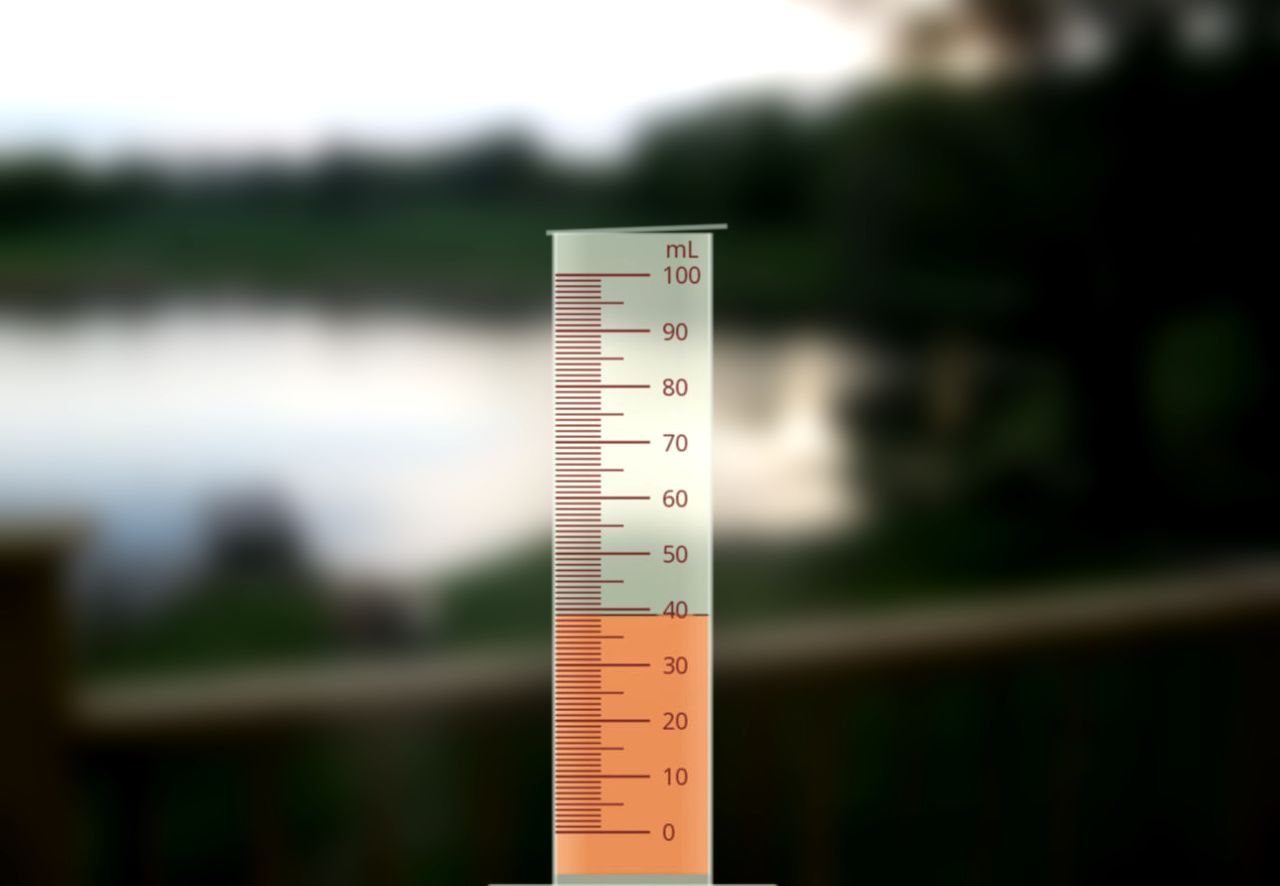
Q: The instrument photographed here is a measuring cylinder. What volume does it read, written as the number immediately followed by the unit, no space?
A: 39mL
